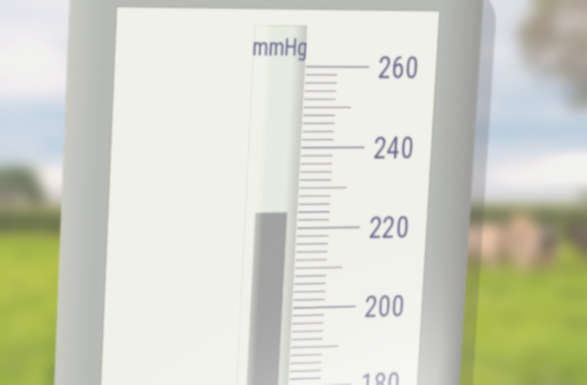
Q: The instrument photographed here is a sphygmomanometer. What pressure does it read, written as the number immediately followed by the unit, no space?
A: 224mmHg
